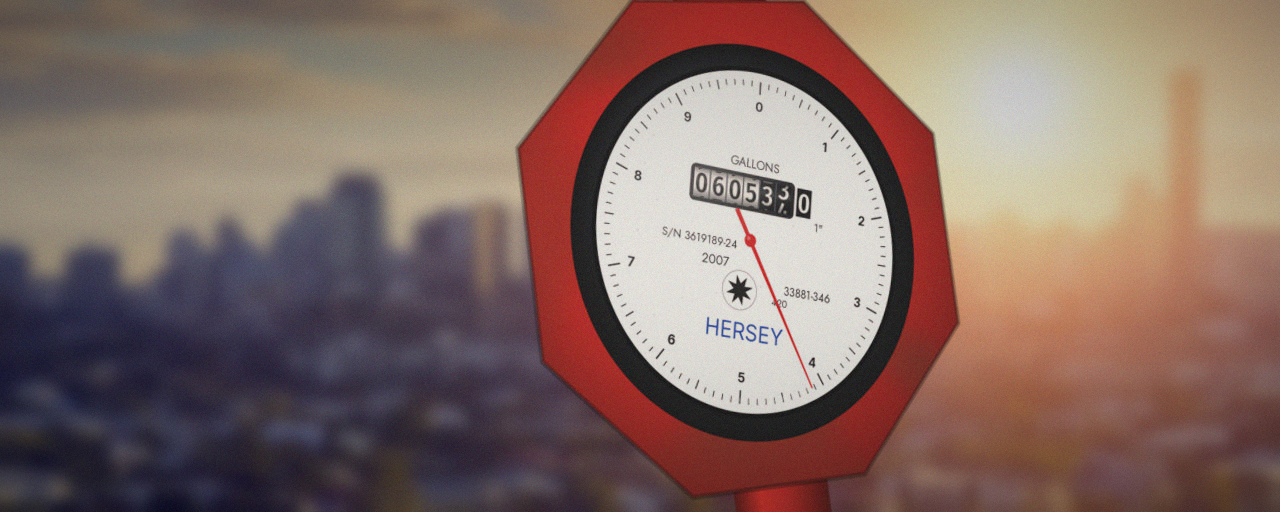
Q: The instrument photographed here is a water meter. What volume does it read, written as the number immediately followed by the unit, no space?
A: 605334.1gal
